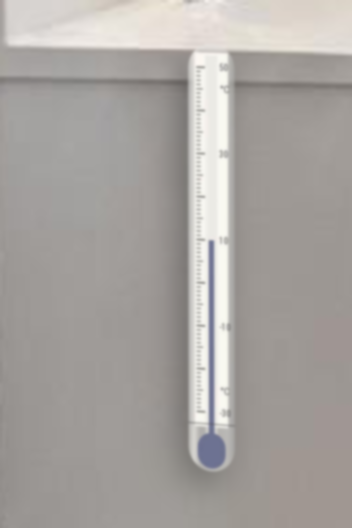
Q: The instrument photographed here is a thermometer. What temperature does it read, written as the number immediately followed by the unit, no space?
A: 10°C
